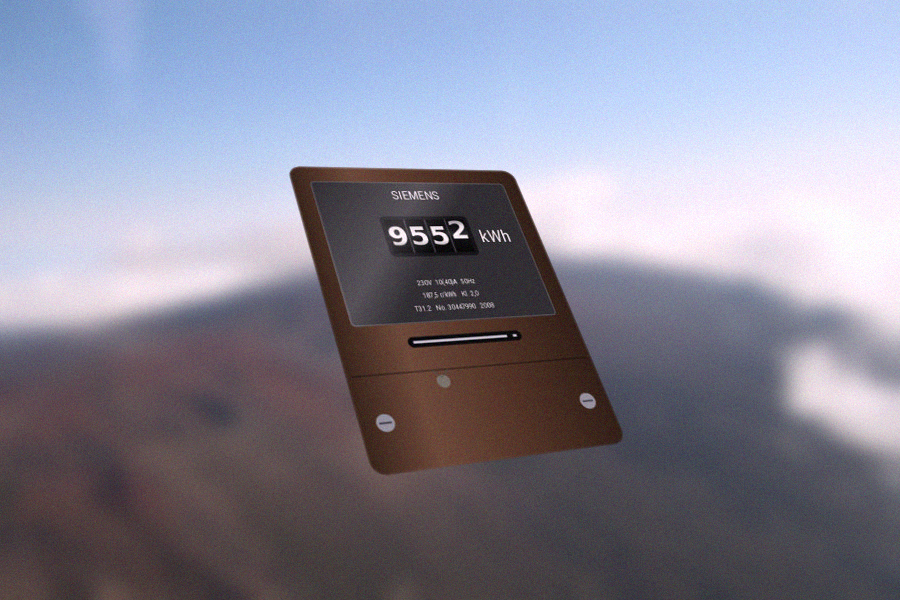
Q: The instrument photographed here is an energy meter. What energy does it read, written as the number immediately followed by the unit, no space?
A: 9552kWh
